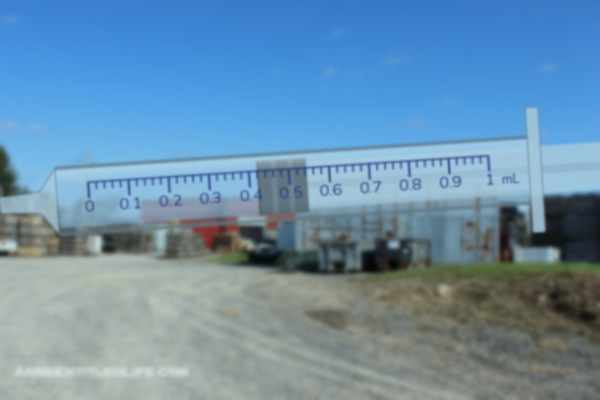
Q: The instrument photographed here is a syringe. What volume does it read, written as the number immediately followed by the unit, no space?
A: 0.42mL
